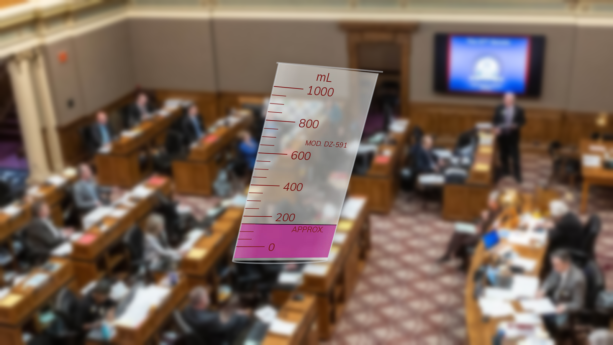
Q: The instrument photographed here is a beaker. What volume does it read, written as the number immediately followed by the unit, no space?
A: 150mL
